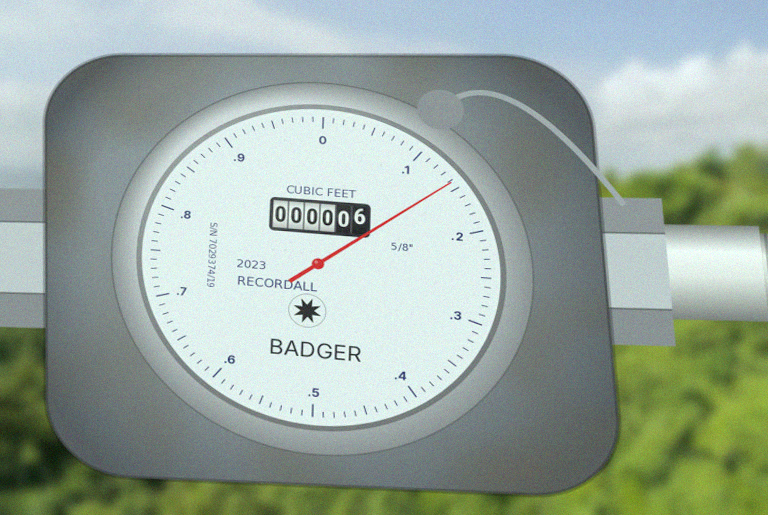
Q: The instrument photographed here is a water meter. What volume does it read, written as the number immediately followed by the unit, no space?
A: 6.14ft³
